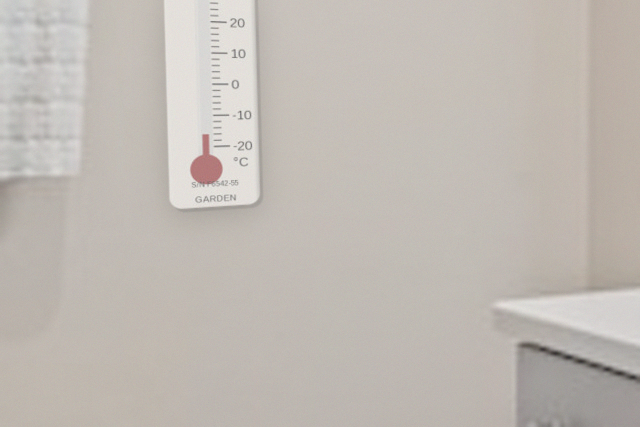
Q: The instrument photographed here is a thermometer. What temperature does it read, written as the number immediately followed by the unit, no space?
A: -16°C
